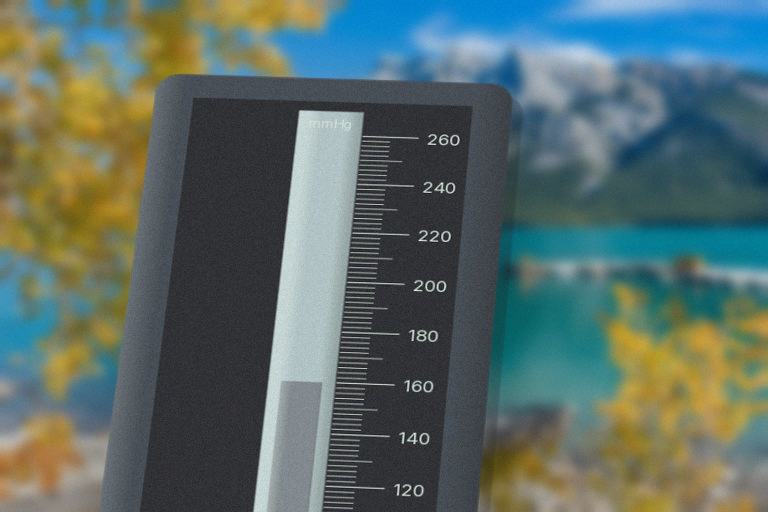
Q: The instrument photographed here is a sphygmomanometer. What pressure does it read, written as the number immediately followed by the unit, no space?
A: 160mmHg
